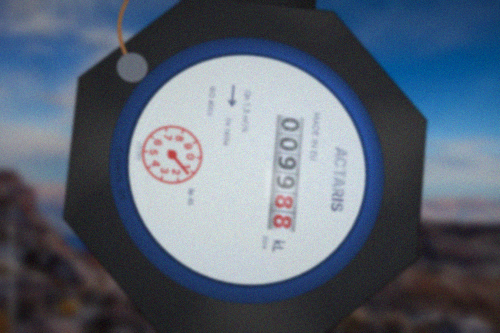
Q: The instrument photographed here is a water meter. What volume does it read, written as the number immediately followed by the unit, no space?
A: 99.881kL
